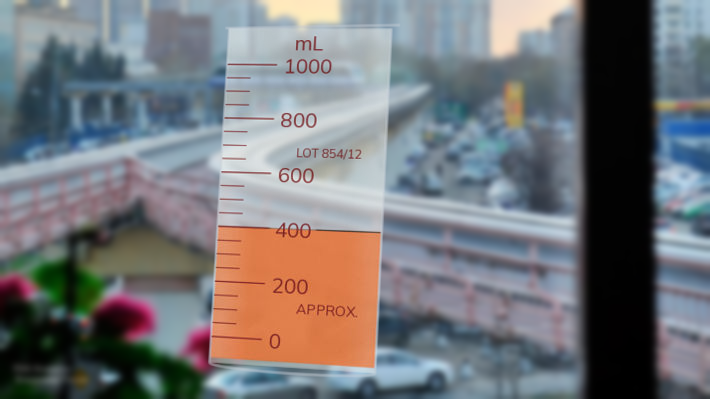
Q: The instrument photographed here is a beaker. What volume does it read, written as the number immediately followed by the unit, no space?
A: 400mL
